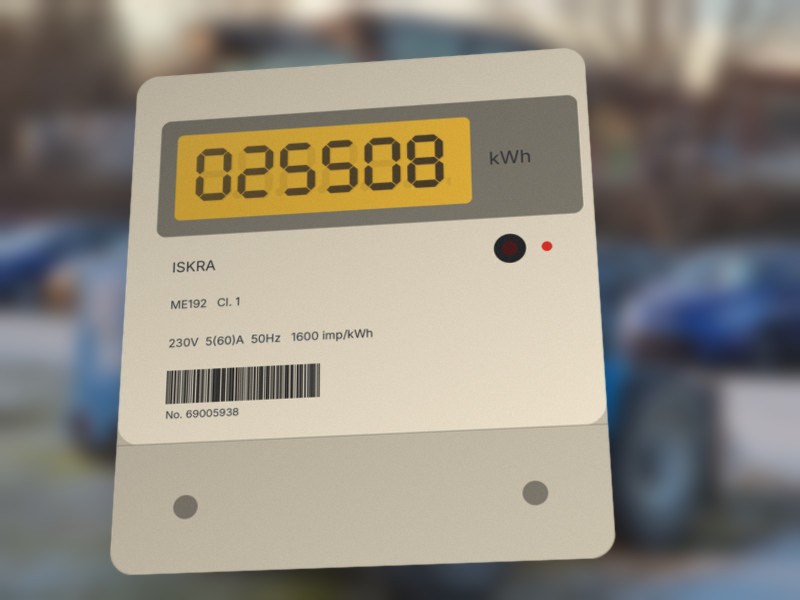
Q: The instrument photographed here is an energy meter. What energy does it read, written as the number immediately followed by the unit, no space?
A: 25508kWh
